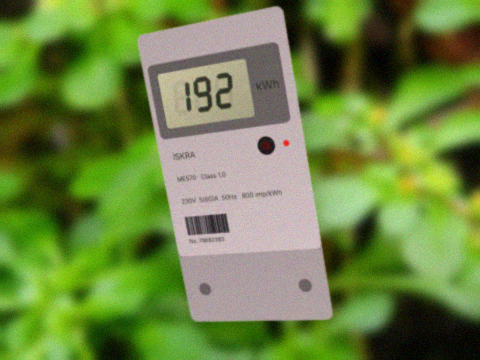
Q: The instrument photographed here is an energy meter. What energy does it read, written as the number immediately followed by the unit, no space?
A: 192kWh
